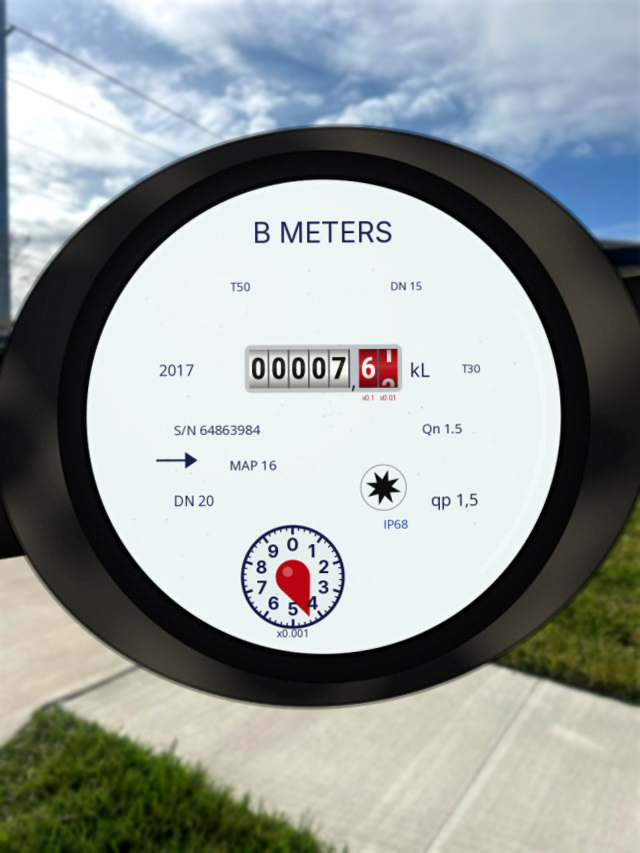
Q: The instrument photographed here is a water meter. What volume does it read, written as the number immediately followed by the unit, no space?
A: 7.614kL
